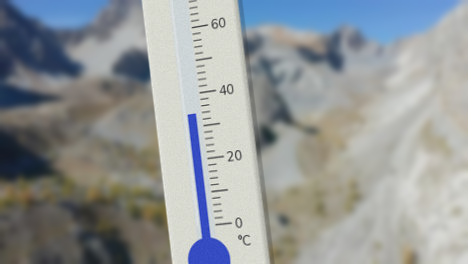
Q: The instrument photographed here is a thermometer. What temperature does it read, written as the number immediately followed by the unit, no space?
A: 34°C
